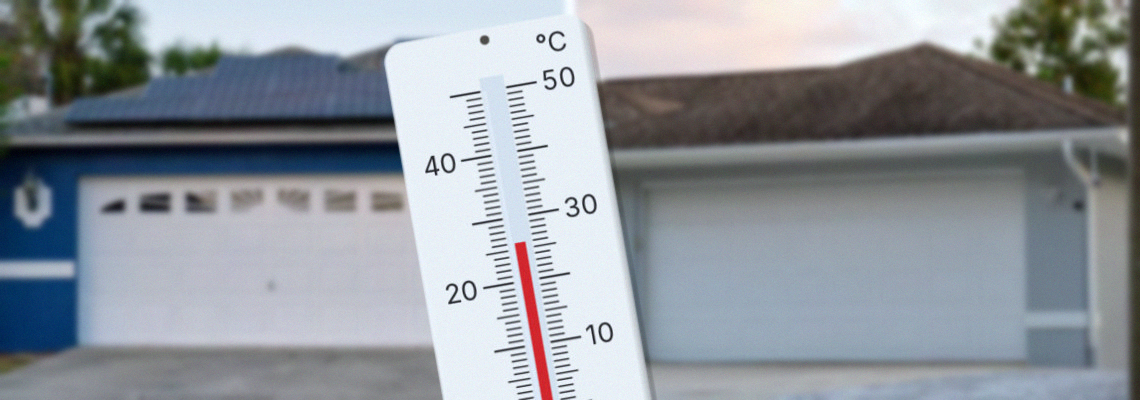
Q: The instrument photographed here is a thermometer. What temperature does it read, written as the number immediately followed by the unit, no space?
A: 26°C
